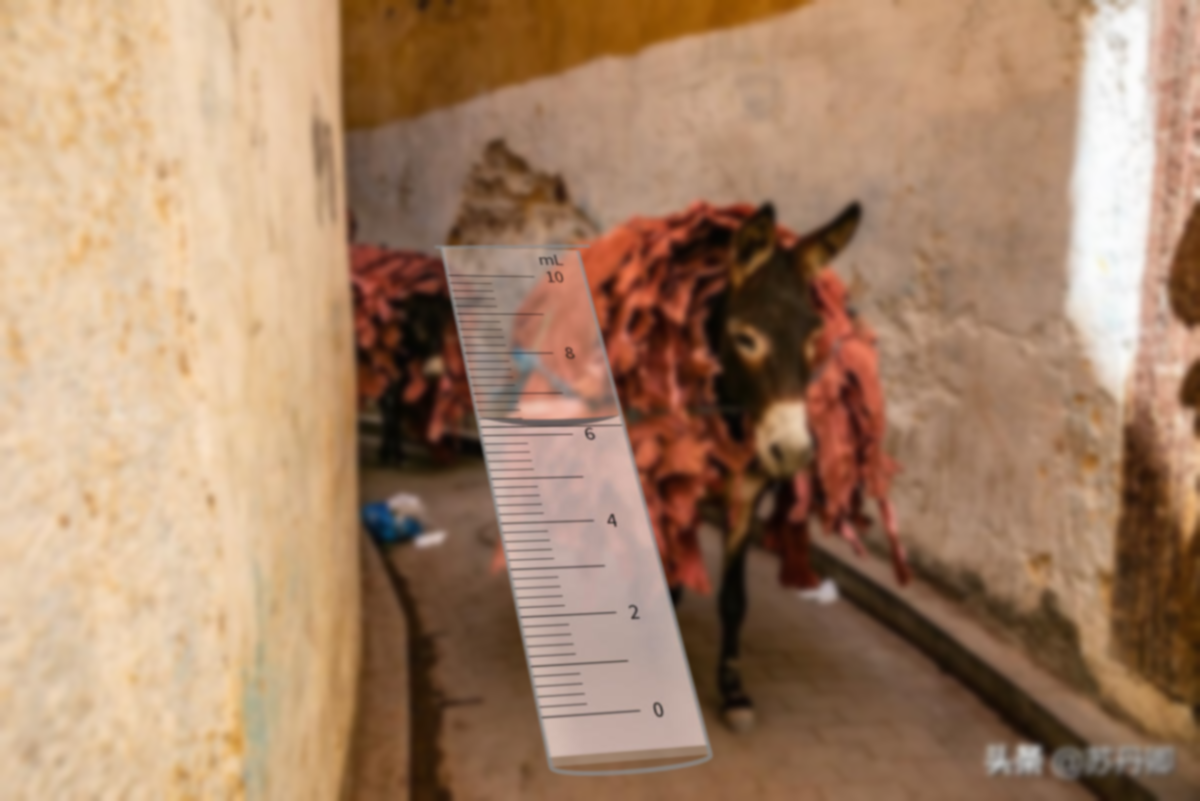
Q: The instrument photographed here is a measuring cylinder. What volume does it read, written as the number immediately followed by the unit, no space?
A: 6.2mL
